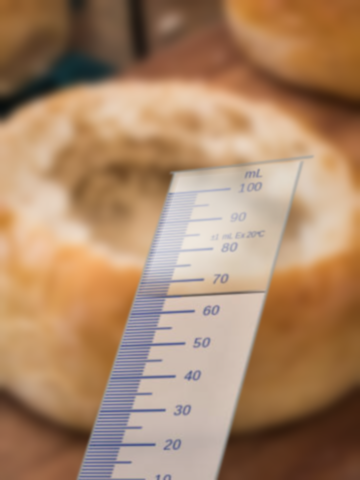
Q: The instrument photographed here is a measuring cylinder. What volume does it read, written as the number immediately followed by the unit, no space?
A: 65mL
